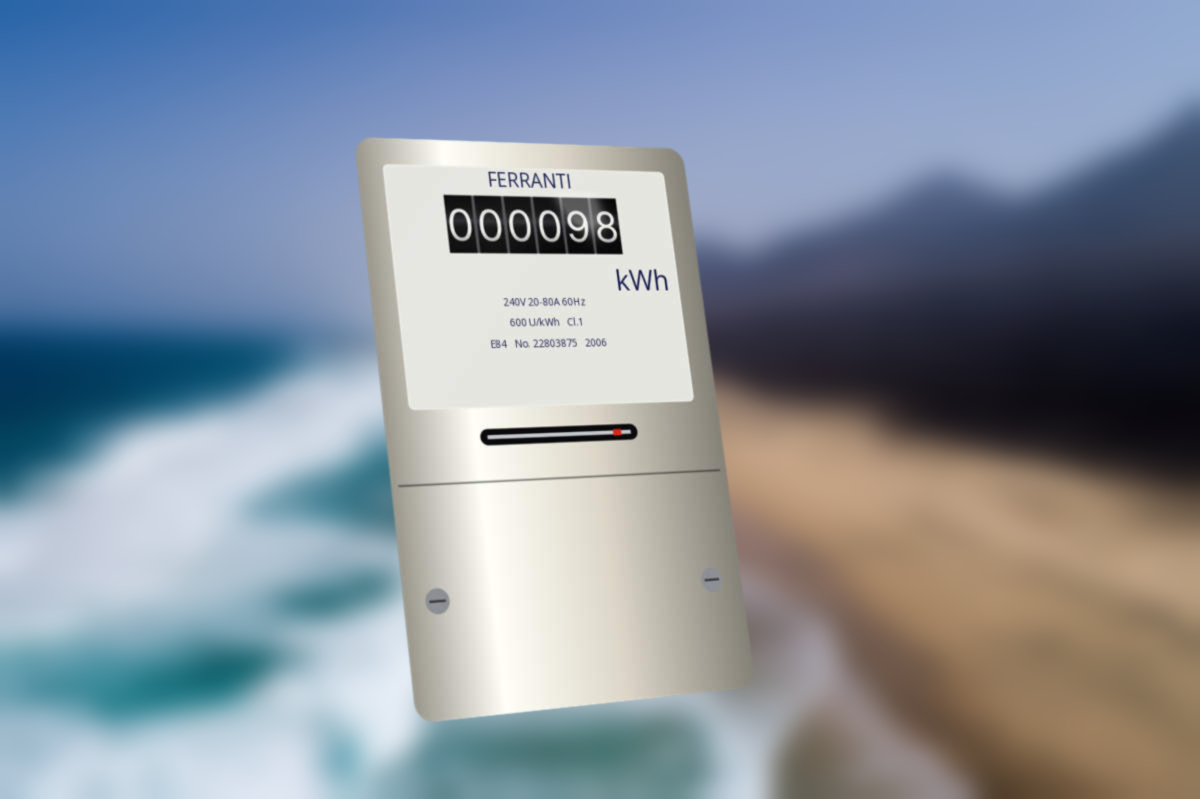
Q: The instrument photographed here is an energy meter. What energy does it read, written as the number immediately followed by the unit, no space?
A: 98kWh
